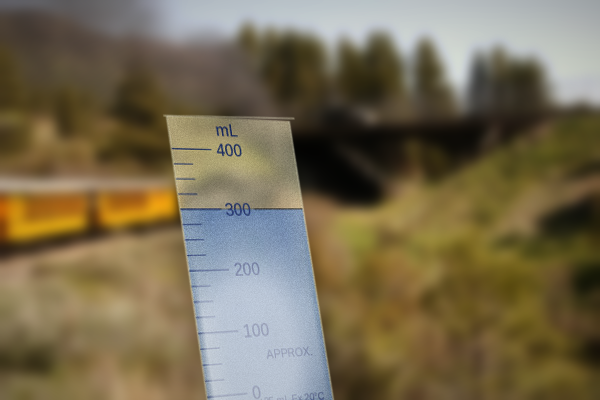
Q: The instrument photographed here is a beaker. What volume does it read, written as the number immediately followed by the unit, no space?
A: 300mL
